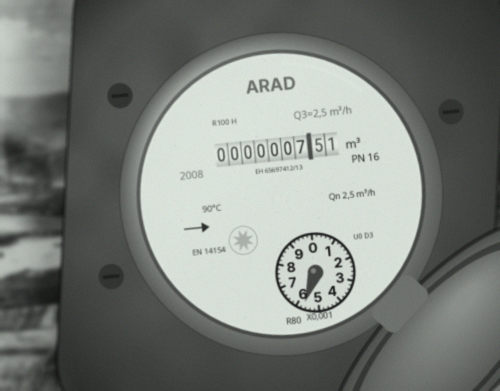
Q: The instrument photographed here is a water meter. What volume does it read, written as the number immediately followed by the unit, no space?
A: 7.515m³
